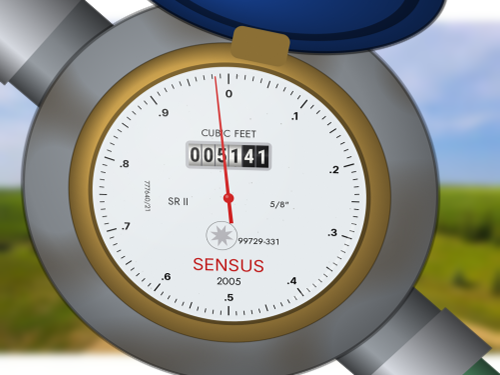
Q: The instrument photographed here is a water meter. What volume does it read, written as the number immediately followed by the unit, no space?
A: 5140.98ft³
